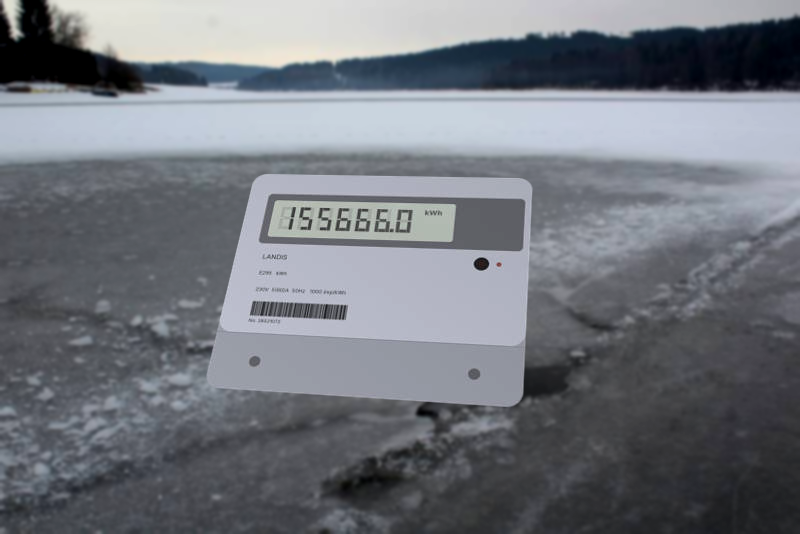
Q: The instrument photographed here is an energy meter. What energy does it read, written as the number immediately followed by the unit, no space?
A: 155666.0kWh
